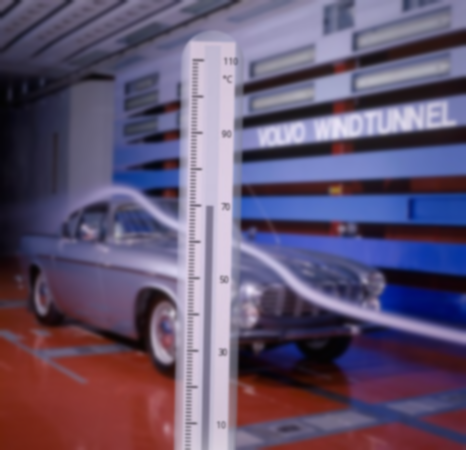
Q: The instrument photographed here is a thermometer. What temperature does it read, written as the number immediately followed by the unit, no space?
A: 70°C
